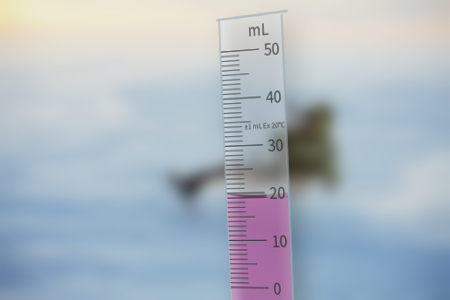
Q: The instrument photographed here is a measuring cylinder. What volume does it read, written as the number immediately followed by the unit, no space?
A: 19mL
